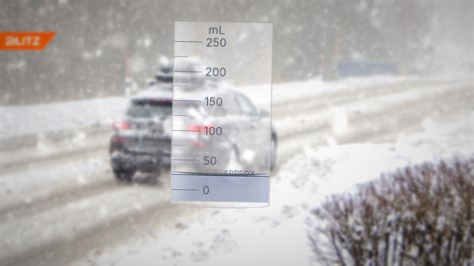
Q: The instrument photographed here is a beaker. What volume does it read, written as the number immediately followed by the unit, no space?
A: 25mL
